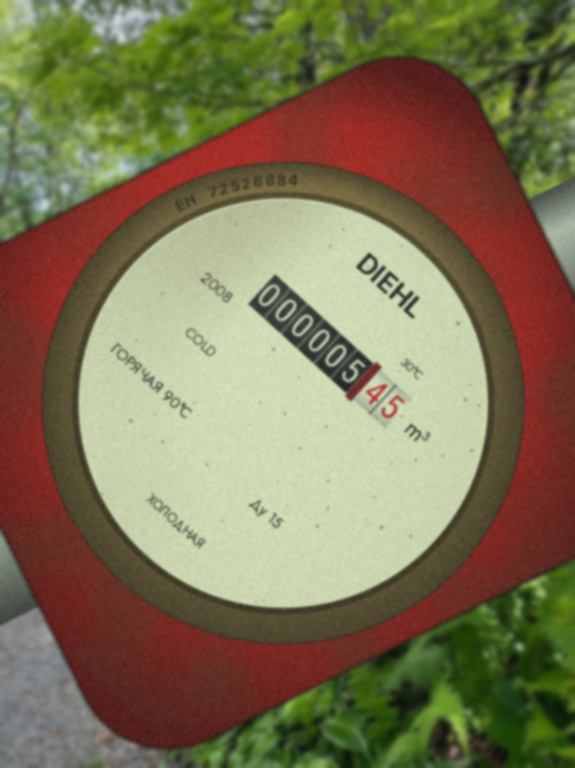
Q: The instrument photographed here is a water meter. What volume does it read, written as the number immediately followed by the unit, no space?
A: 5.45m³
